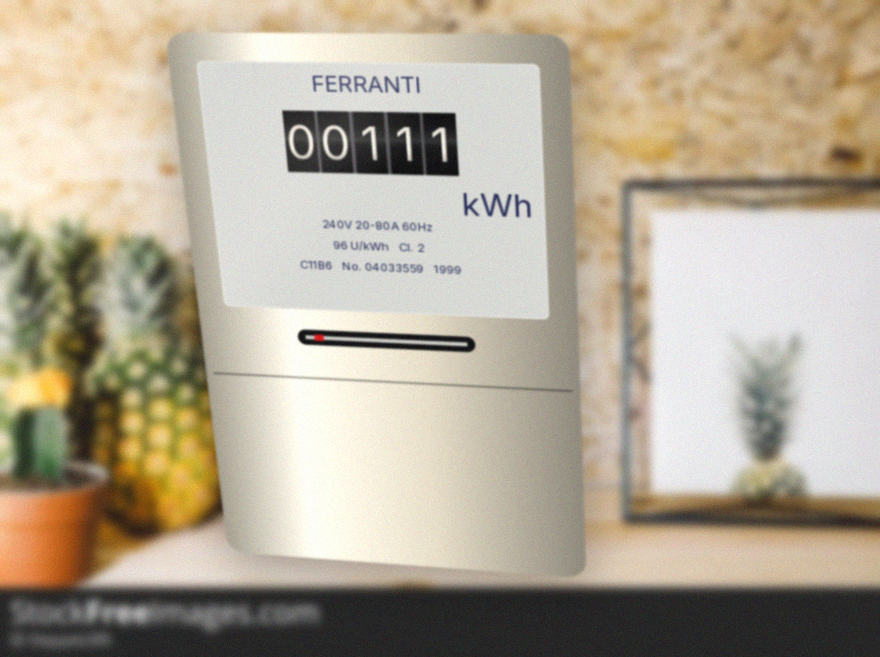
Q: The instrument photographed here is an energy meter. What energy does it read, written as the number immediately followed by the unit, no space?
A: 111kWh
